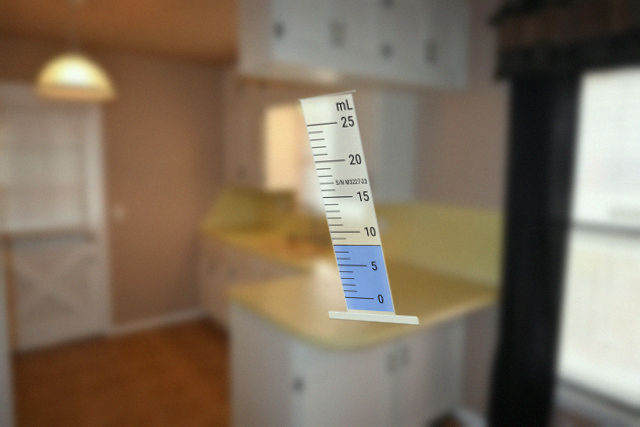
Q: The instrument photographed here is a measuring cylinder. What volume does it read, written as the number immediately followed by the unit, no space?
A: 8mL
